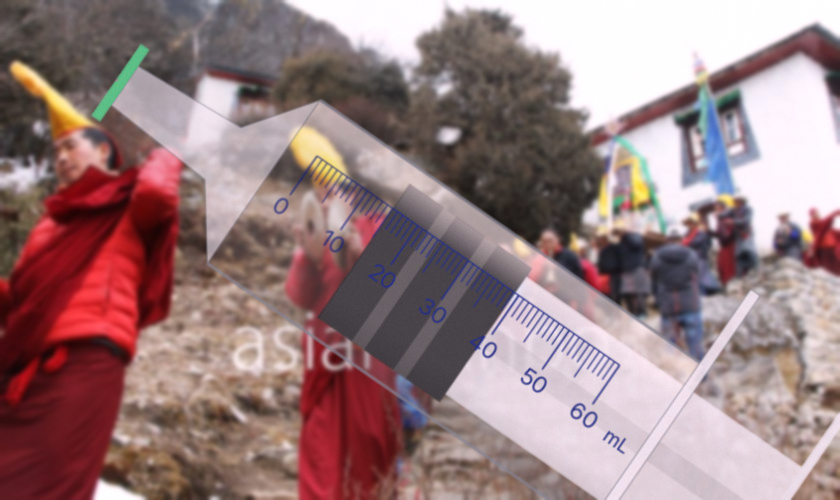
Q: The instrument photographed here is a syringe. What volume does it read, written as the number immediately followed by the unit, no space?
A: 15mL
